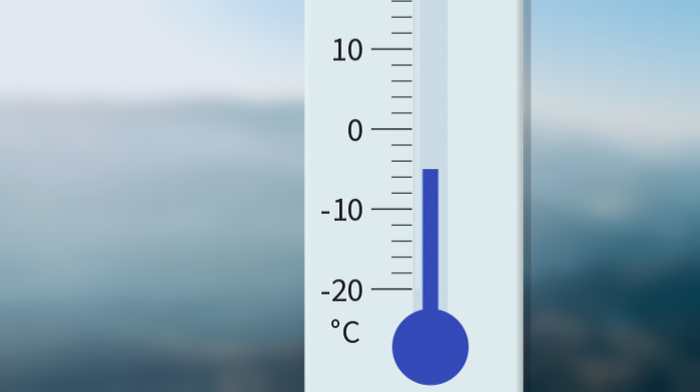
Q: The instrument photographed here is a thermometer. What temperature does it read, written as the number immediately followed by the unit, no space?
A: -5°C
